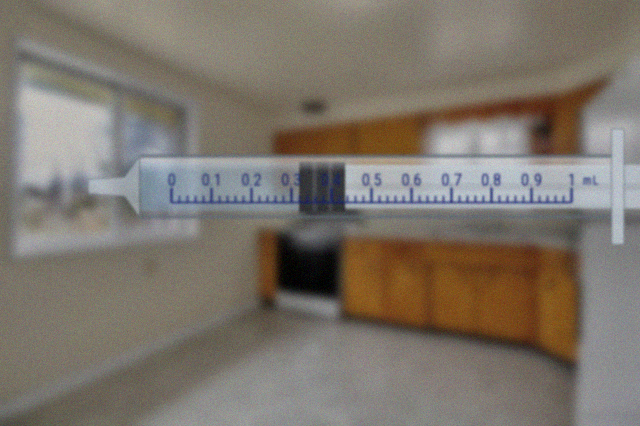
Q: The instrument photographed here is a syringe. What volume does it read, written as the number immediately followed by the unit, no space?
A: 0.32mL
